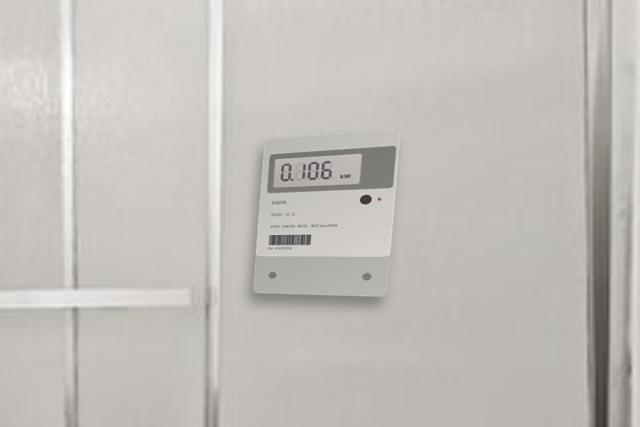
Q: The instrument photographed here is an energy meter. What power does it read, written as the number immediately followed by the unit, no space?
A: 0.106kW
